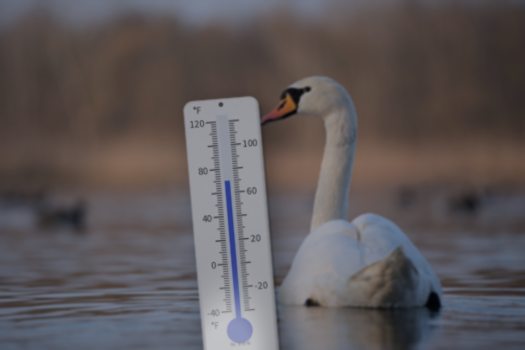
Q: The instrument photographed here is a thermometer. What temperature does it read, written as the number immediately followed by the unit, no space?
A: 70°F
